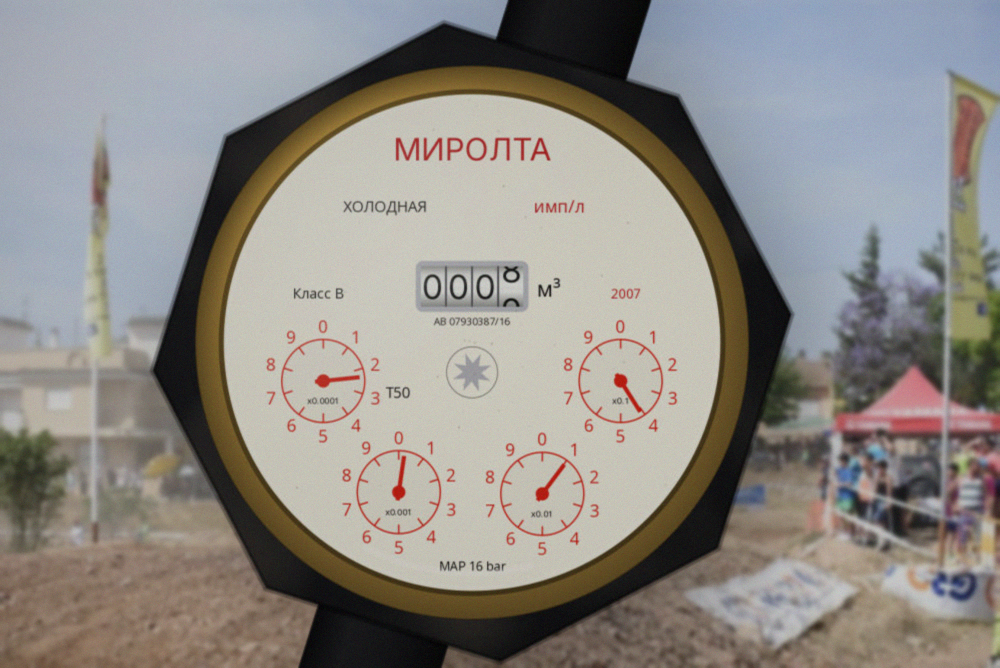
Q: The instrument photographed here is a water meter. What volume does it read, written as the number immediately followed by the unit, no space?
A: 8.4102m³
